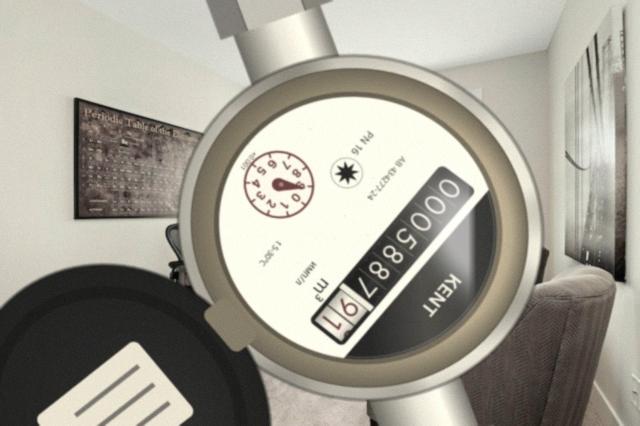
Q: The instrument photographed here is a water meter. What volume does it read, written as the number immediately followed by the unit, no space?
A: 5887.909m³
